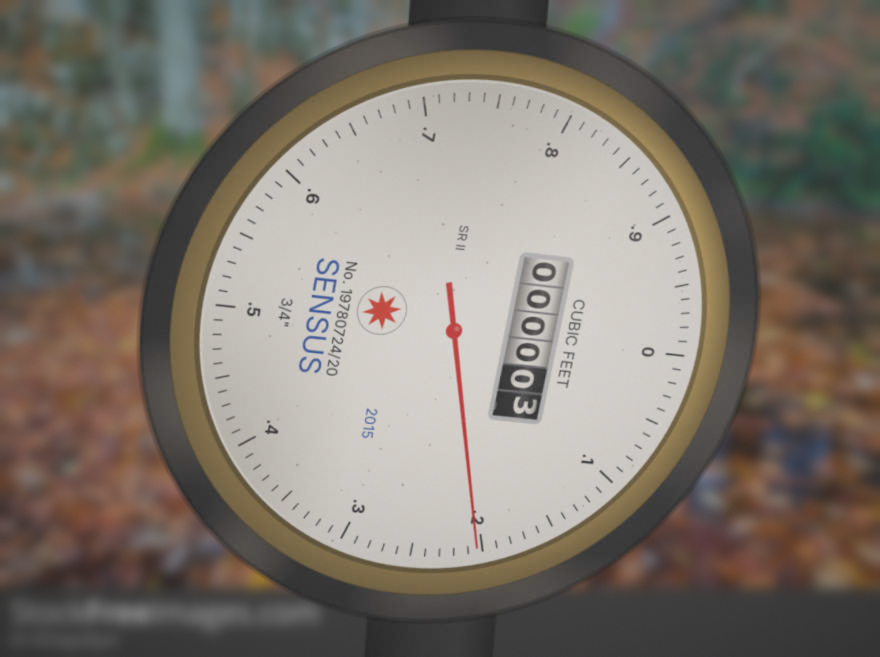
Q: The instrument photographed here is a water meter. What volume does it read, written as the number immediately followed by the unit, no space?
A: 3.20ft³
